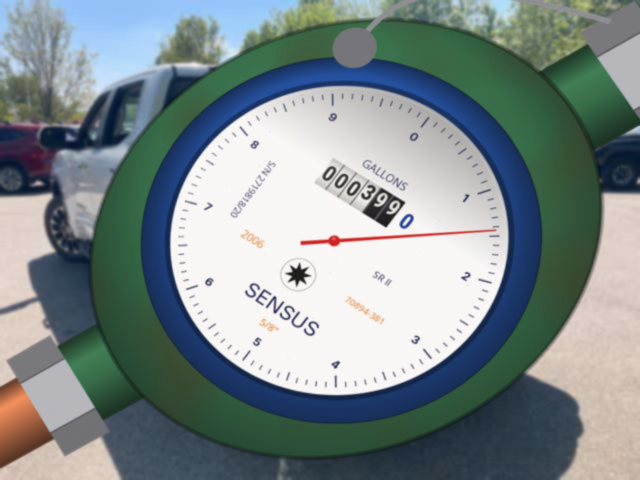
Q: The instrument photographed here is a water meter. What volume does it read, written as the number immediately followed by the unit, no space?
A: 3991.4gal
